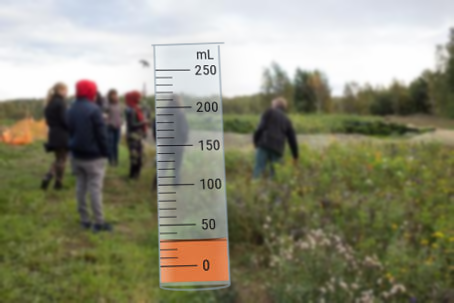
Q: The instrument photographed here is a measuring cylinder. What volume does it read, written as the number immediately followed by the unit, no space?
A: 30mL
